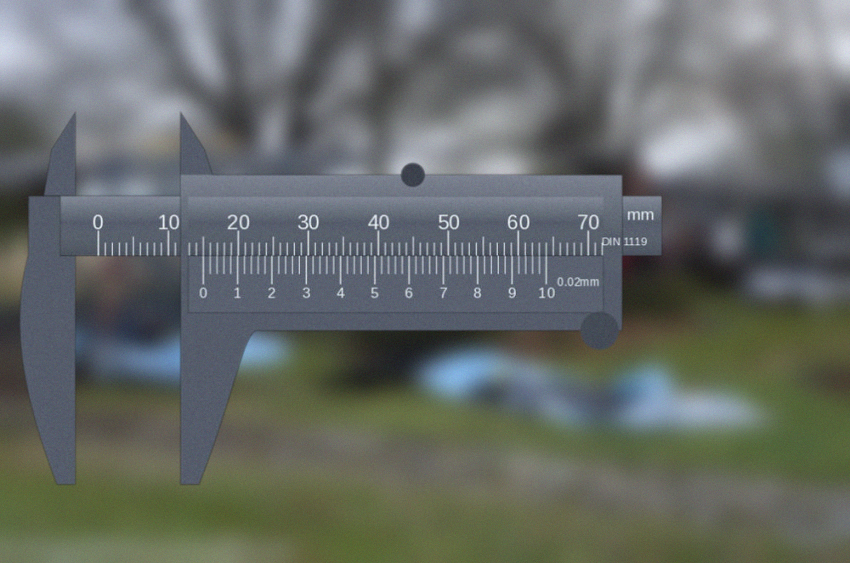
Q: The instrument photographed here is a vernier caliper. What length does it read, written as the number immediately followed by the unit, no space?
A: 15.0mm
